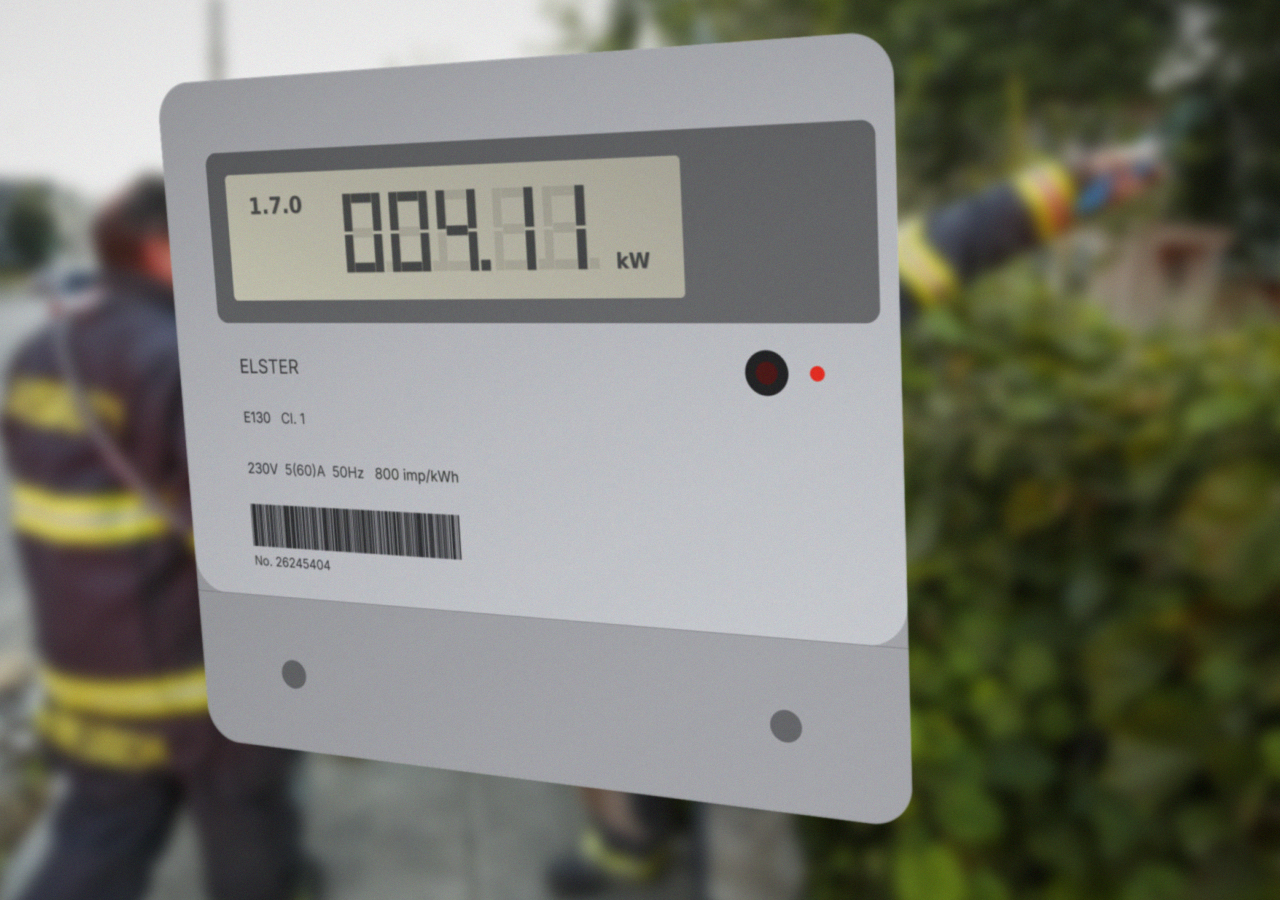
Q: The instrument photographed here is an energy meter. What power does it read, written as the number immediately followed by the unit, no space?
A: 4.11kW
